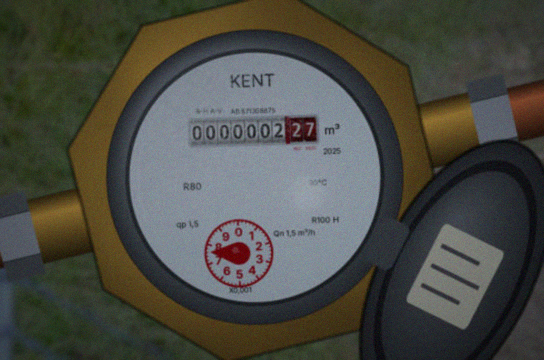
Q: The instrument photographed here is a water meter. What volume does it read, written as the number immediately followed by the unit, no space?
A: 2.277m³
